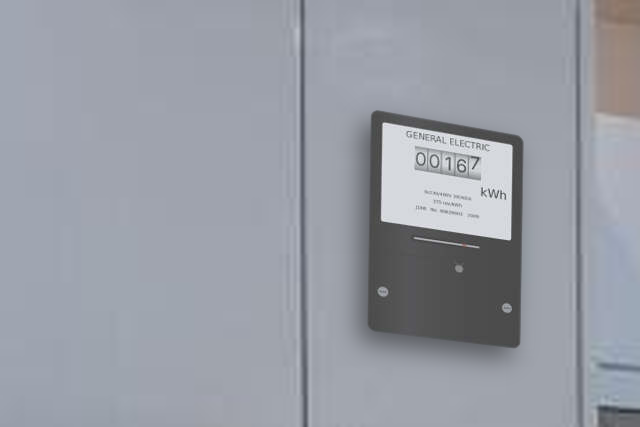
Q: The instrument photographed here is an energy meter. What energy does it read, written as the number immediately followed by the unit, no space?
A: 167kWh
